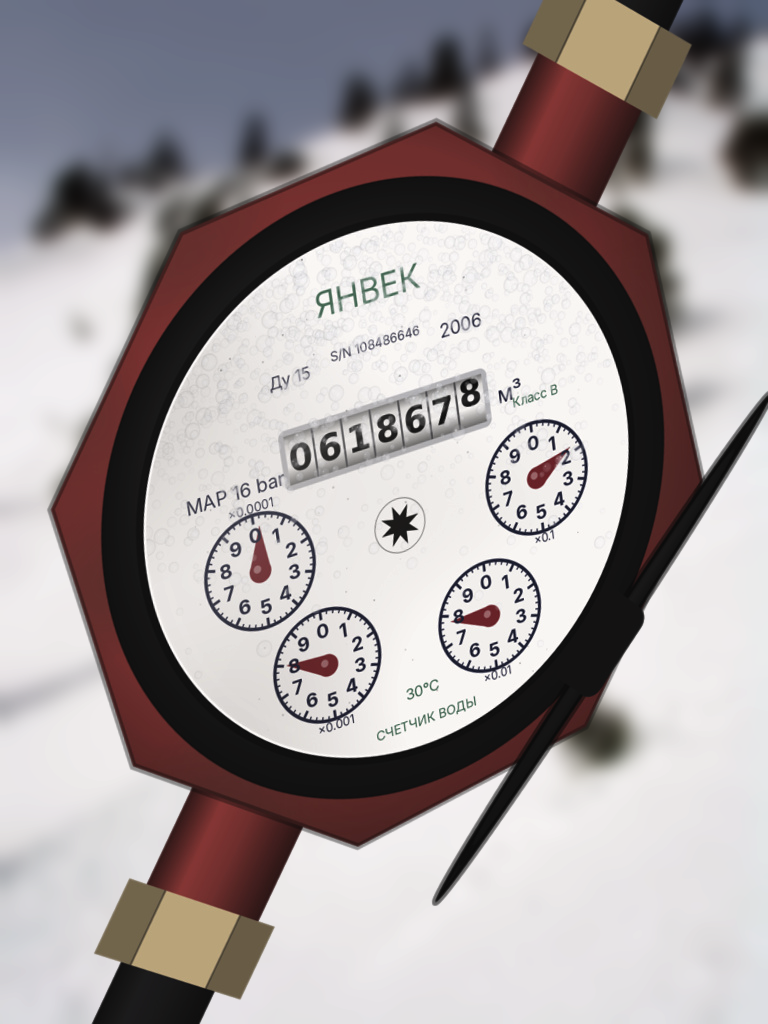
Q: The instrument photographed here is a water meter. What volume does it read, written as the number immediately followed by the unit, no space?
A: 618678.1780m³
